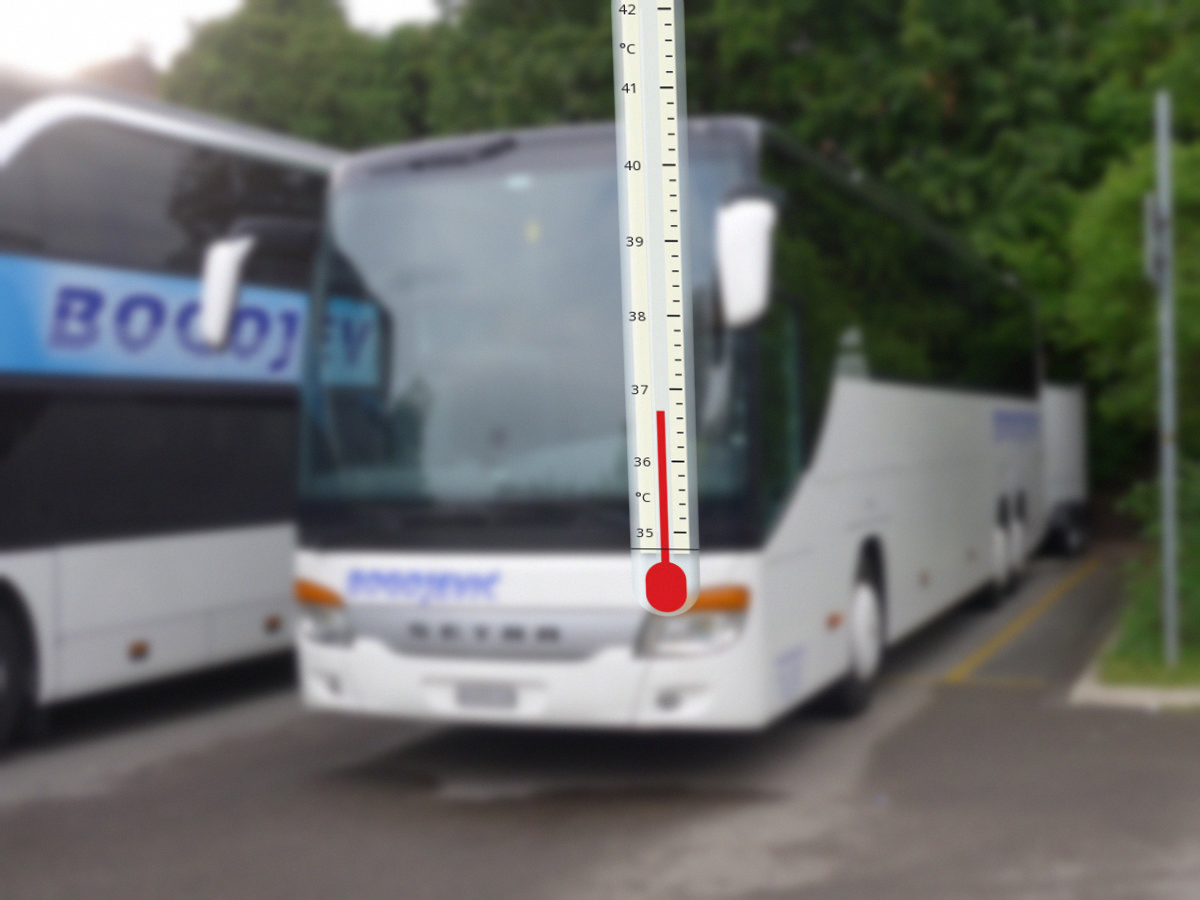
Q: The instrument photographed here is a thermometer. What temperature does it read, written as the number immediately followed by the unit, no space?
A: 36.7°C
